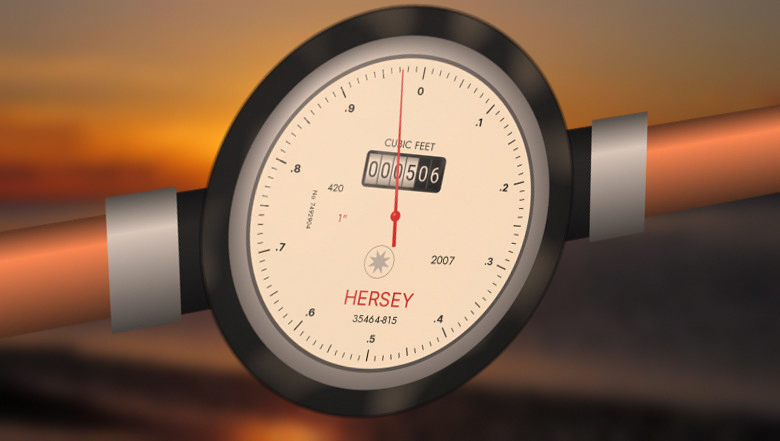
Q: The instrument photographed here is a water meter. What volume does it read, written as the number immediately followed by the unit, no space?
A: 505.97ft³
